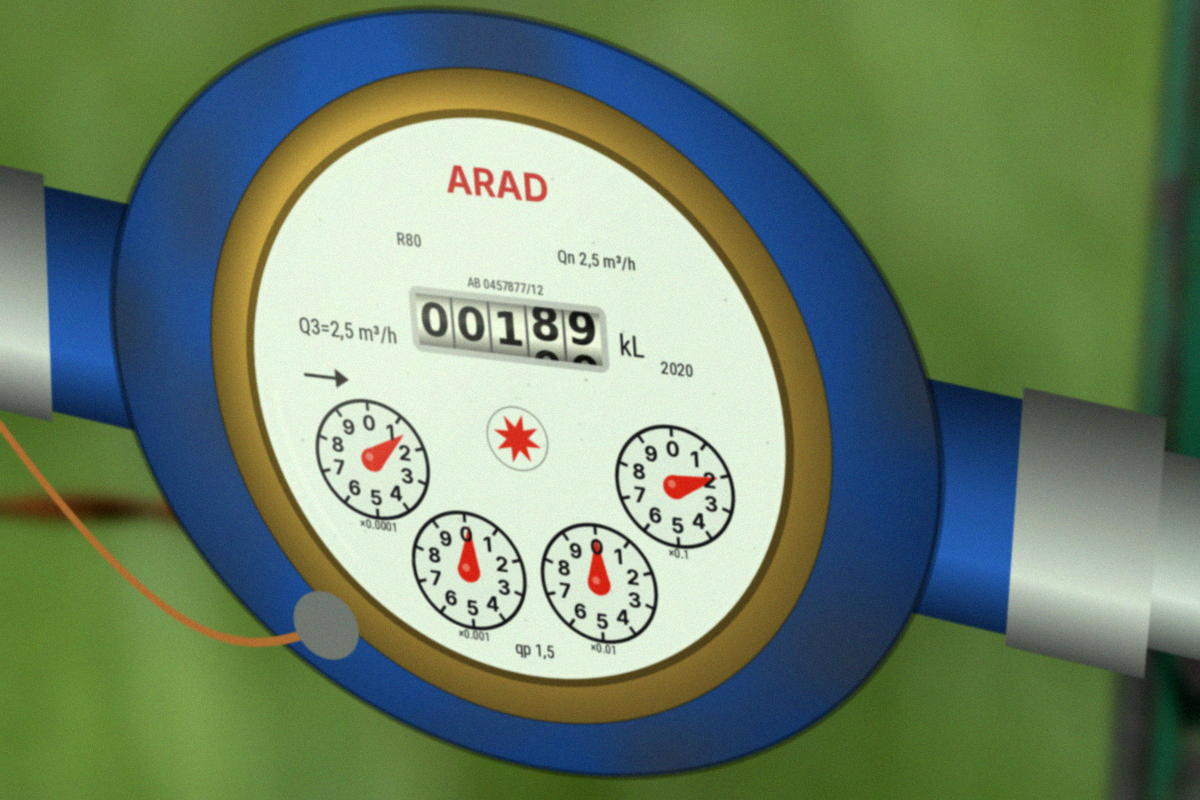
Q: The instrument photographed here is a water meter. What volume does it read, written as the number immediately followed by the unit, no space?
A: 189.2001kL
